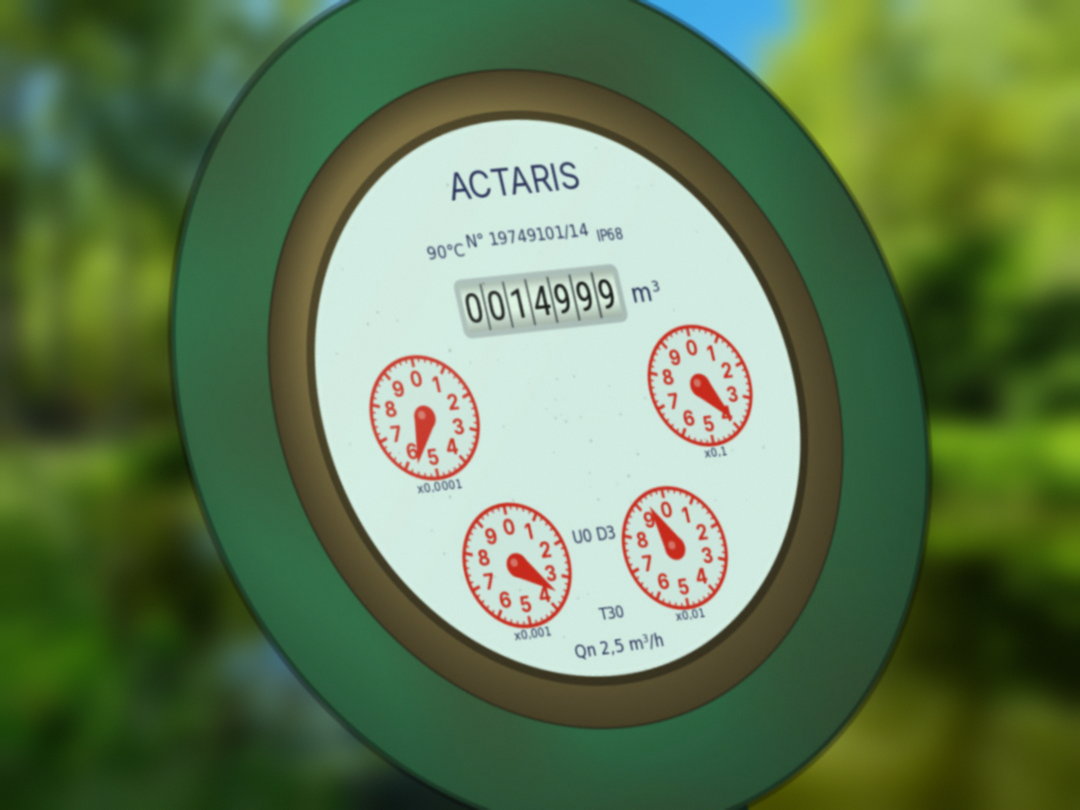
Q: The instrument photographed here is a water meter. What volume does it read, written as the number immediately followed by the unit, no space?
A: 14999.3935m³
